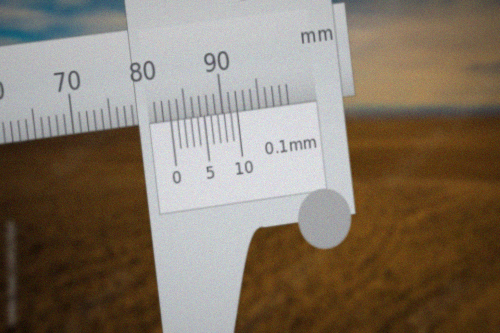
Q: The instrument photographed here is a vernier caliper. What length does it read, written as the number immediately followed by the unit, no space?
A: 83.0mm
